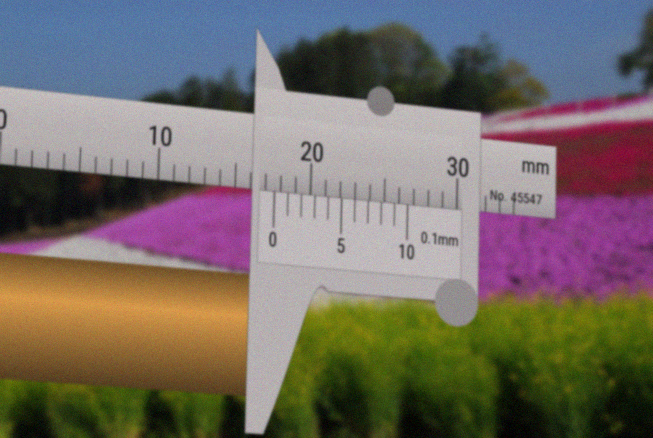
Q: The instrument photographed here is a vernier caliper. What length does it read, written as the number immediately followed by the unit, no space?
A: 17.6mm
